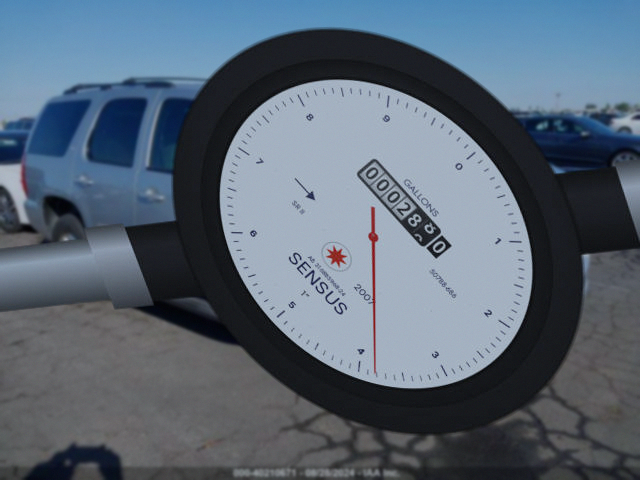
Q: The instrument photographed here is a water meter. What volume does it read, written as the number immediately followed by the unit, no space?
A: 2883.8gal
